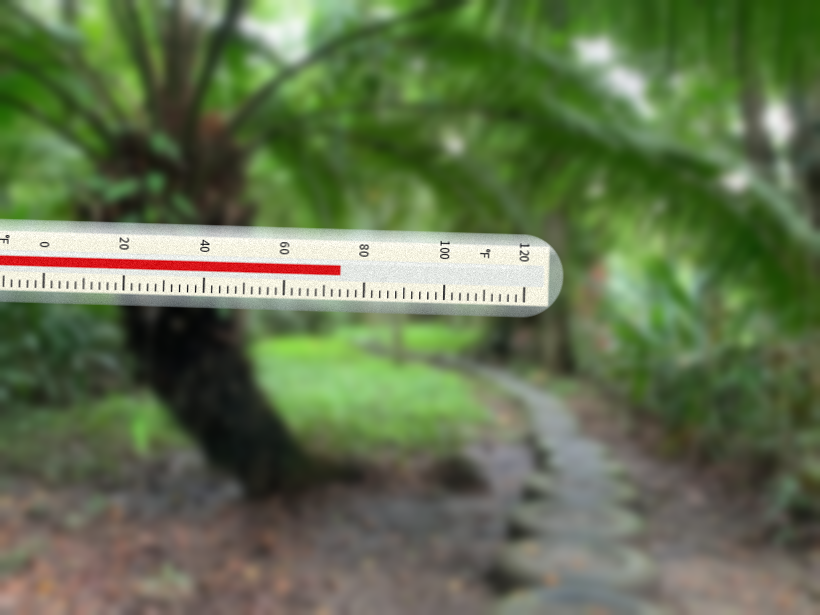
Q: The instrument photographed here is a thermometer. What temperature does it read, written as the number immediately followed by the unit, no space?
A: 74°F
